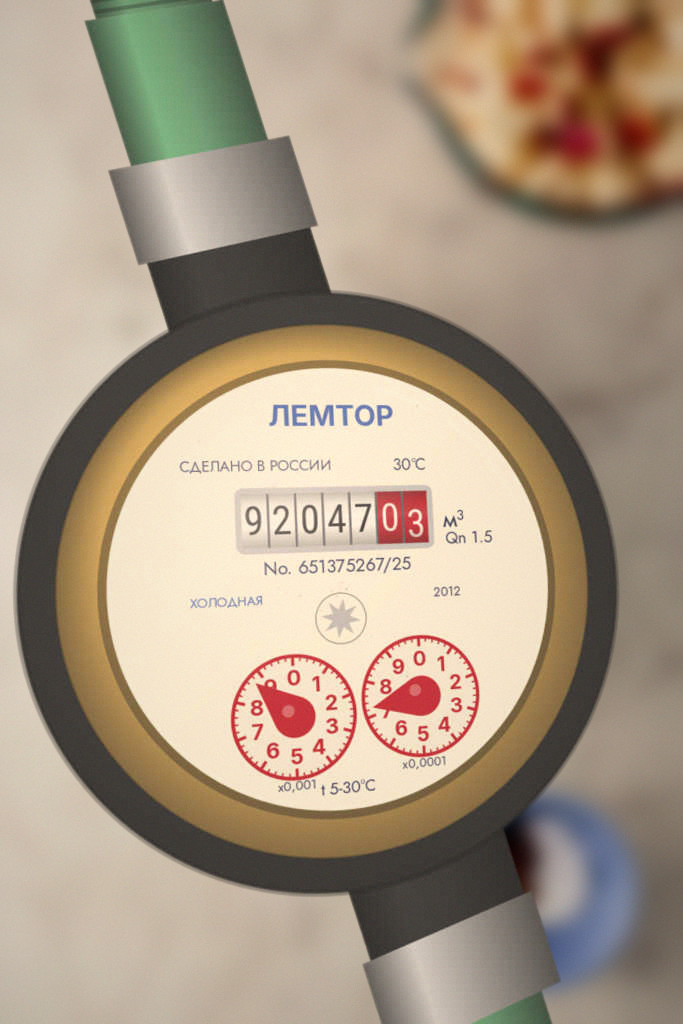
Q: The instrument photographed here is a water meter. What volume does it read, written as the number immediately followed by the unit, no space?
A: 92047.0287m³
